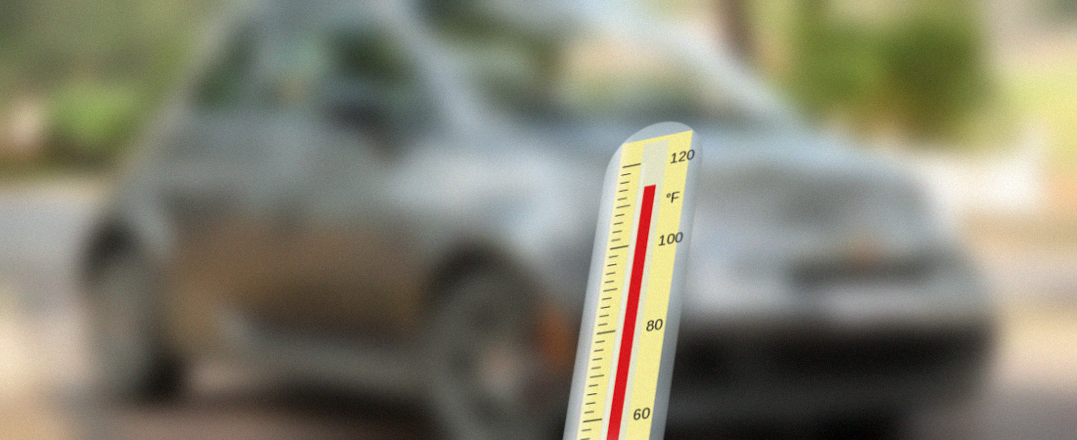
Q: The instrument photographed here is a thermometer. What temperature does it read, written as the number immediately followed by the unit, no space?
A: 114°F
